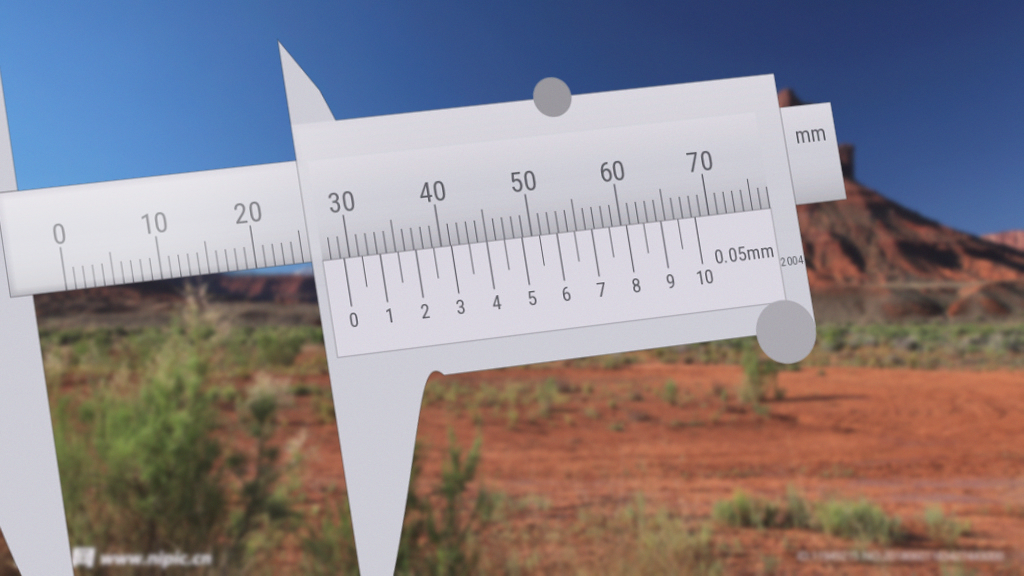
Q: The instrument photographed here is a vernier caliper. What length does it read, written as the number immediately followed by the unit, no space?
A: 29.4mm
